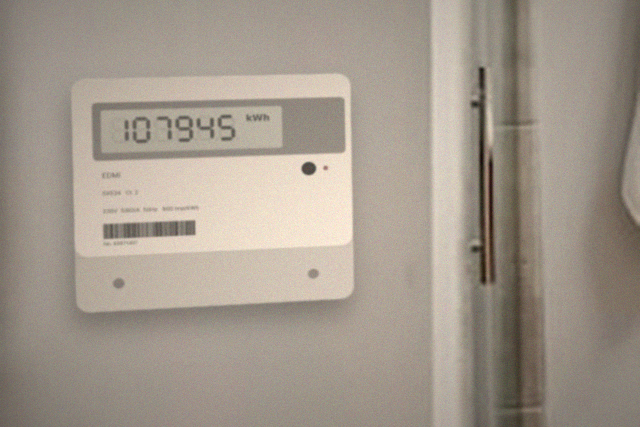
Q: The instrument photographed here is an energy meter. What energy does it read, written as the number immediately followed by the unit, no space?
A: 107945kWh
